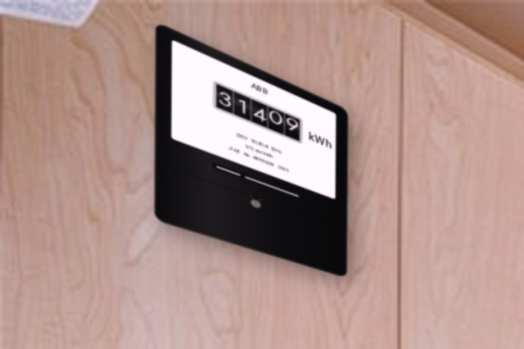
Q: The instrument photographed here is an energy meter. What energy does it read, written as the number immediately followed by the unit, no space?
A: 31409kWh
